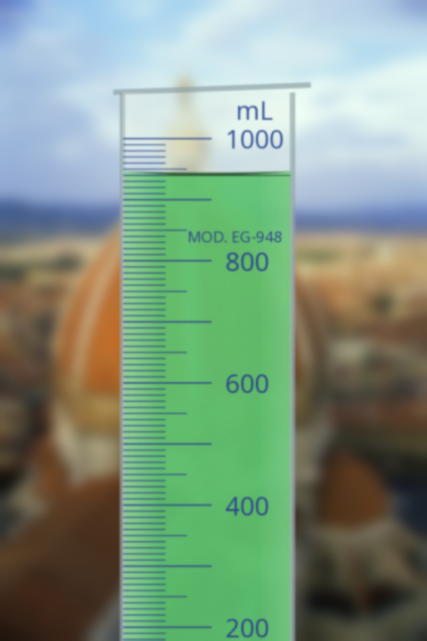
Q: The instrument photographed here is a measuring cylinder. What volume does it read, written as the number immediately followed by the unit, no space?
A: 940mL
